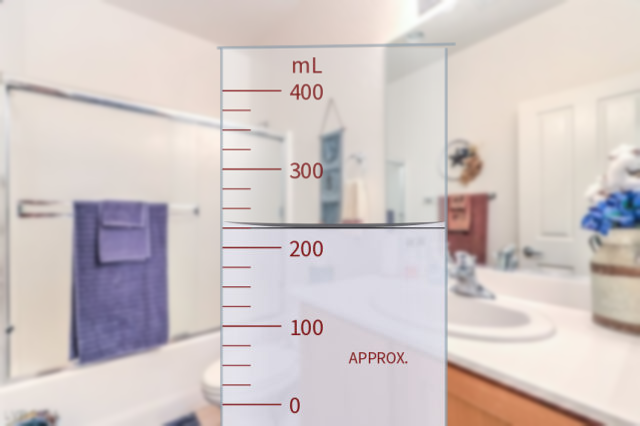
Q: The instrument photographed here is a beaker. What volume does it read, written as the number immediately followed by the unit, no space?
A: 225mL
